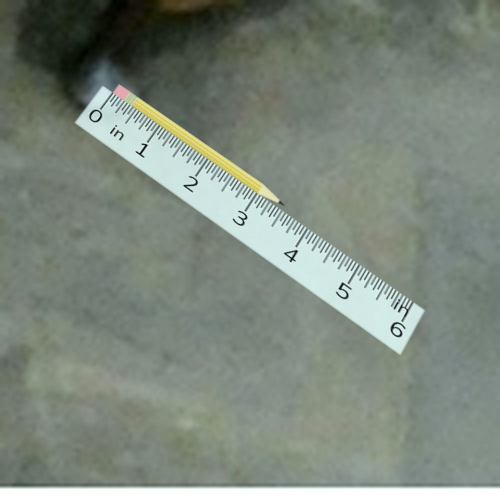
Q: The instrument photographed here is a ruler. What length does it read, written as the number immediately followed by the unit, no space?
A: 3.5in
